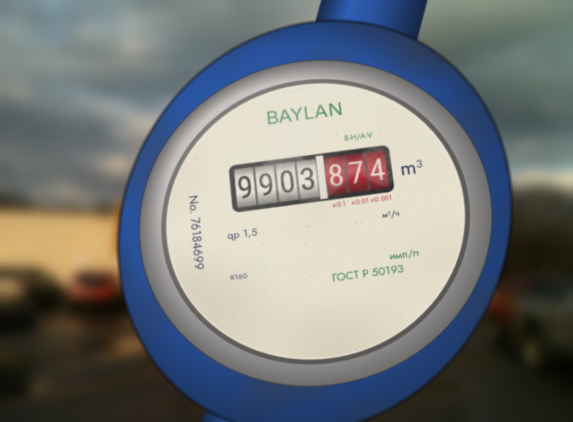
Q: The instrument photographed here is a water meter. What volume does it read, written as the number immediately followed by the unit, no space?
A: 9903.874m³
